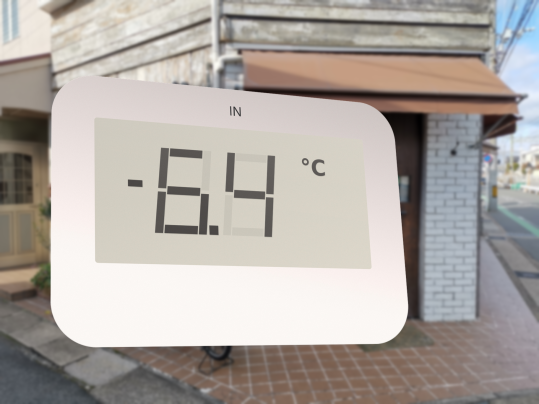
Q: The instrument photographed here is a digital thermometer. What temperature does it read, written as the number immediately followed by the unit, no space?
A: -6.4°C
